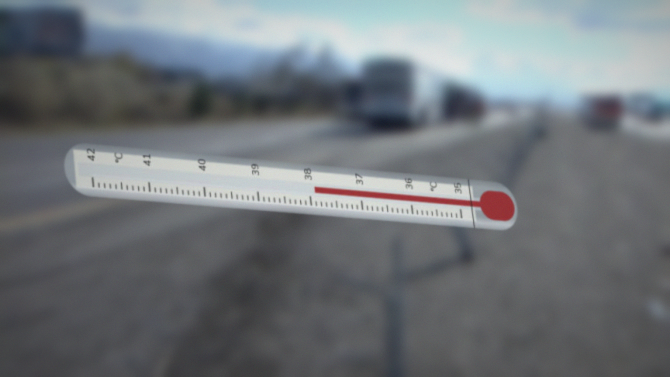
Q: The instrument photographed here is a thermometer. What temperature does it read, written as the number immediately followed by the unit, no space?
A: 37.9°C
